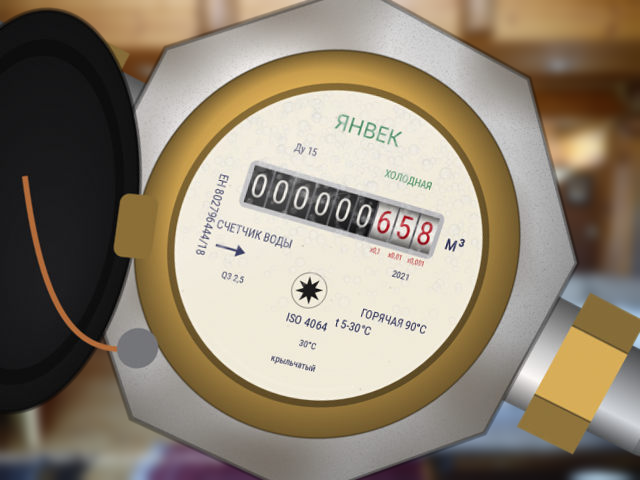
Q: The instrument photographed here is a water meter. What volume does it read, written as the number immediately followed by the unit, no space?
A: 0.658m³
